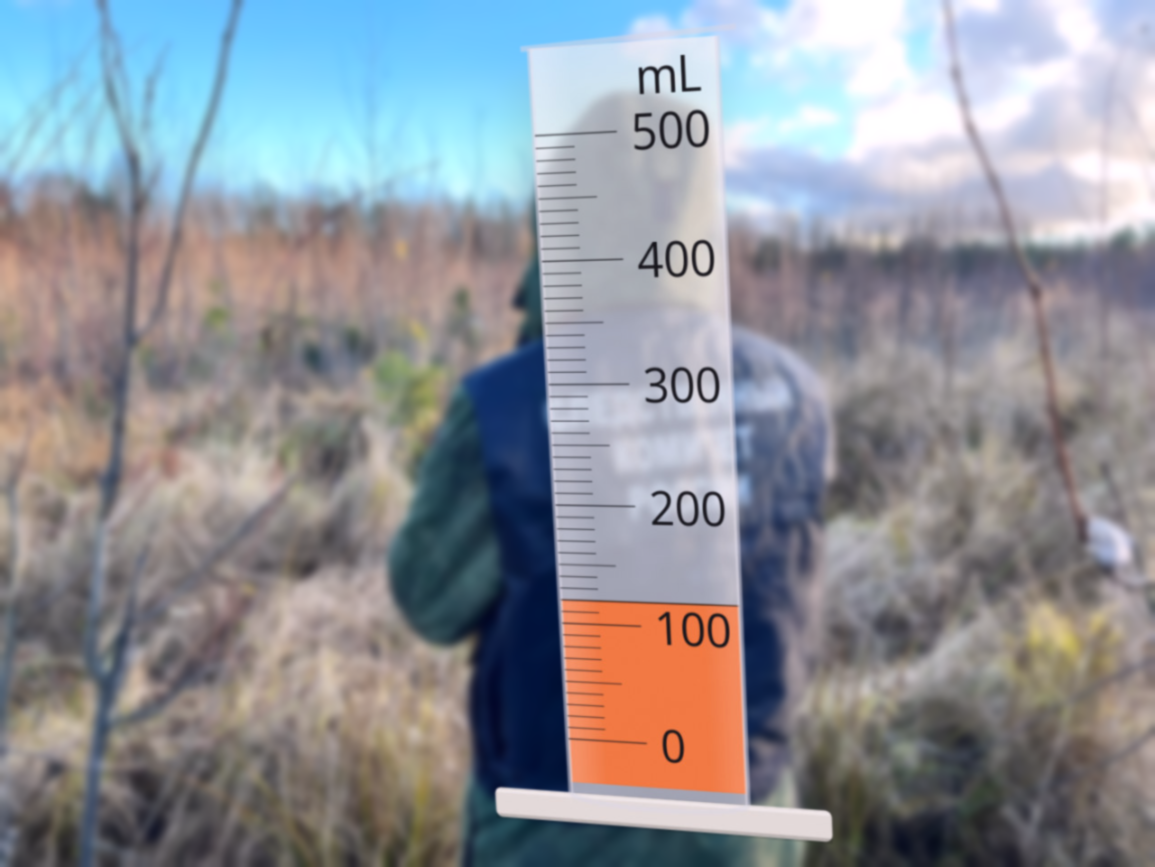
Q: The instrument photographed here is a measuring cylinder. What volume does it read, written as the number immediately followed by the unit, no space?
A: 120mL
